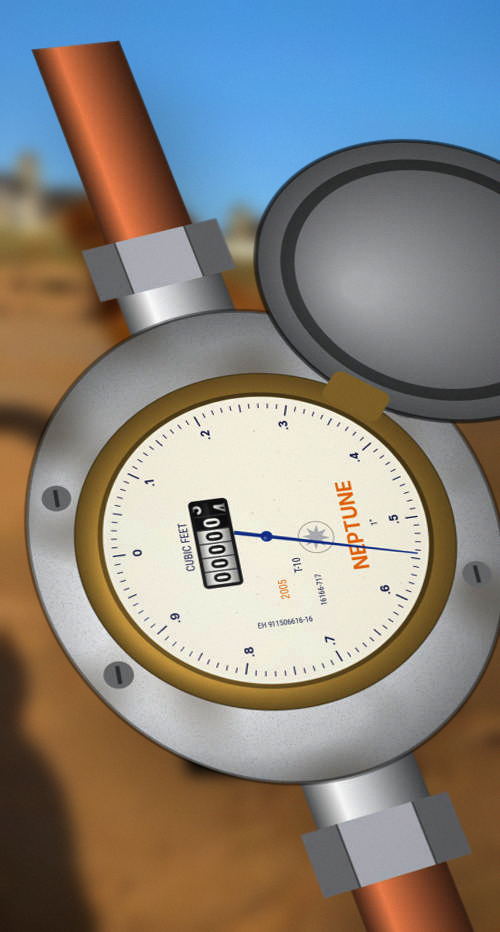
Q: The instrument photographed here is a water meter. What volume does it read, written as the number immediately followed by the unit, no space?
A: 3.54ft³
